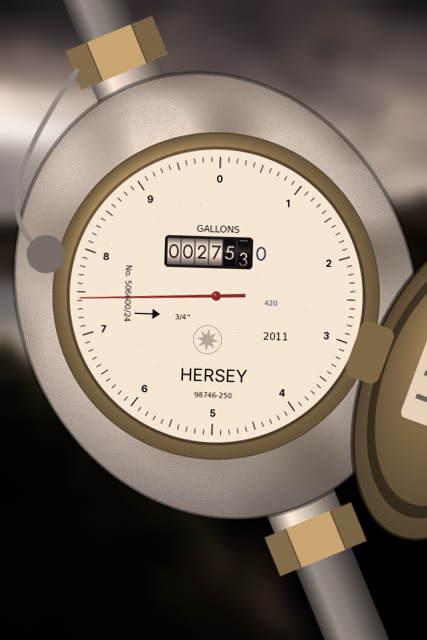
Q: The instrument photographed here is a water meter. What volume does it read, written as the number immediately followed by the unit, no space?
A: 27527.4gal
